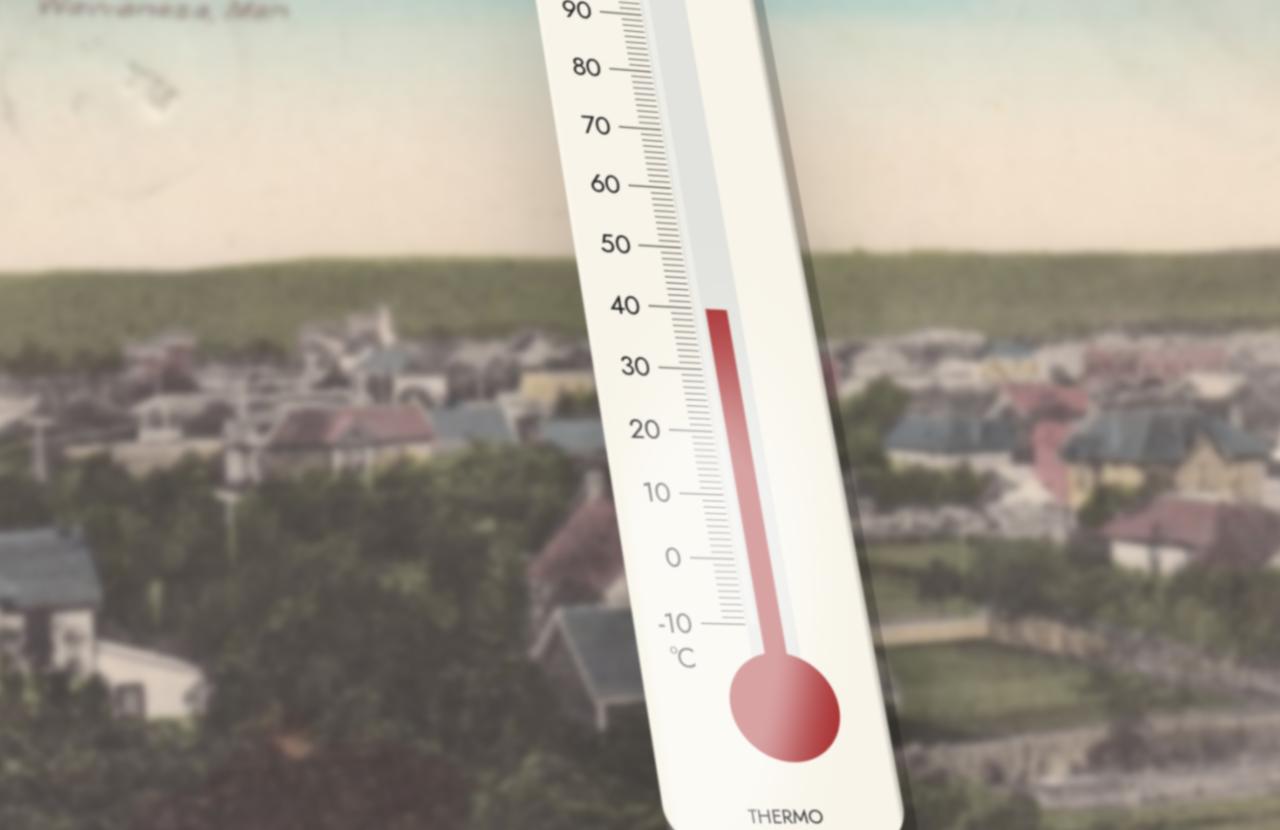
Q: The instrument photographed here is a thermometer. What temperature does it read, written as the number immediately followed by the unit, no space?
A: 40°C
